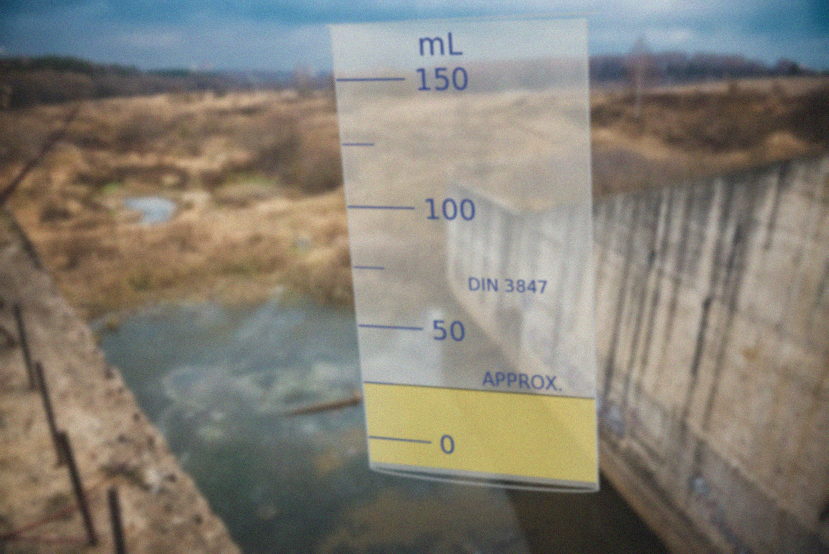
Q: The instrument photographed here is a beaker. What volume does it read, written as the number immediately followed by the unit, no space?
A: 25mL
